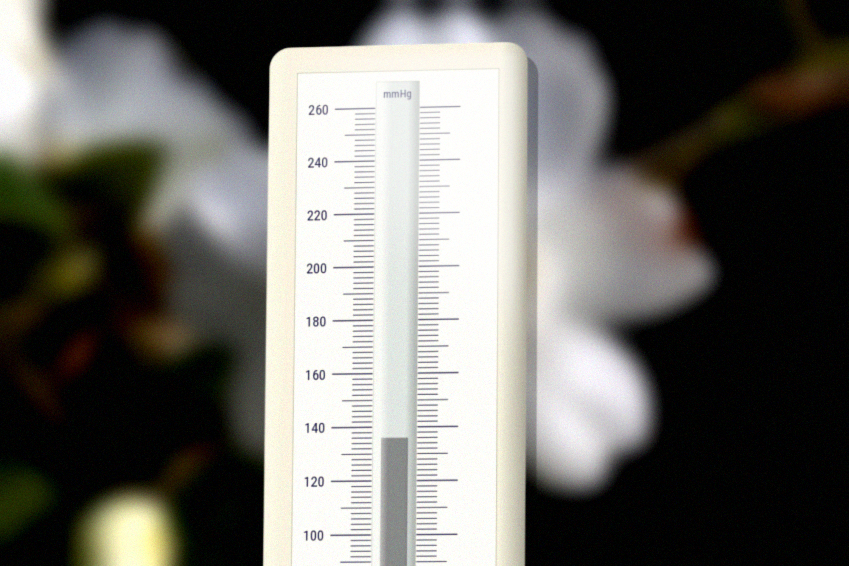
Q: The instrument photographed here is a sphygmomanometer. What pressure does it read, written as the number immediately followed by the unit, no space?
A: 136mmHg
